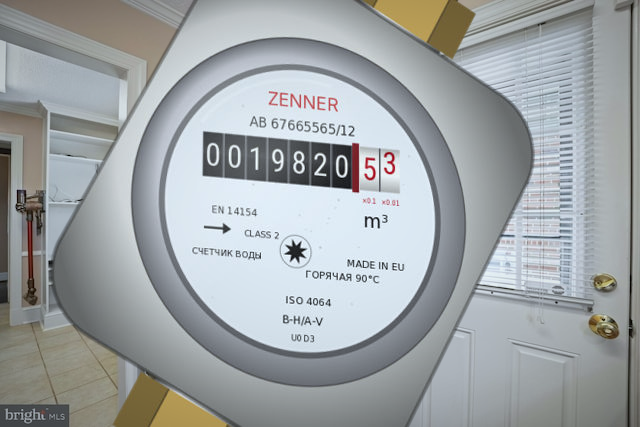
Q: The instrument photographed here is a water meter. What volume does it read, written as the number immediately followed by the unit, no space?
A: 19820.53m³
